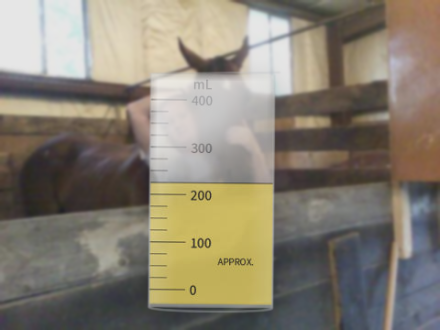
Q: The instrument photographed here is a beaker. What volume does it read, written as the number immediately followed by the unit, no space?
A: 225mL
